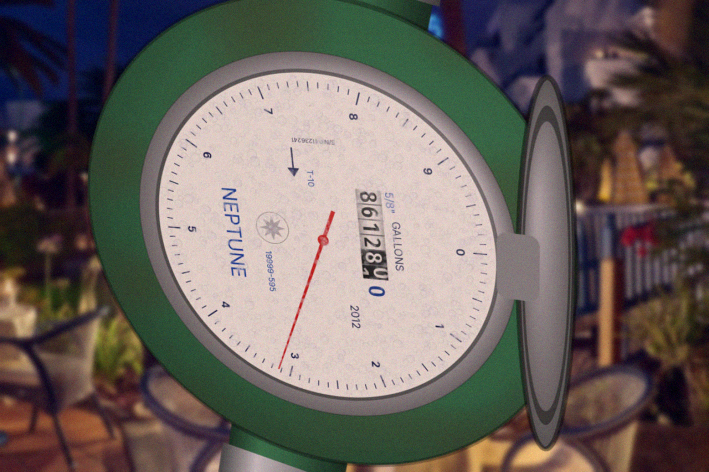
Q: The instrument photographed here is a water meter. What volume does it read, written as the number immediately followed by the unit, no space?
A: 8612803.1gal
